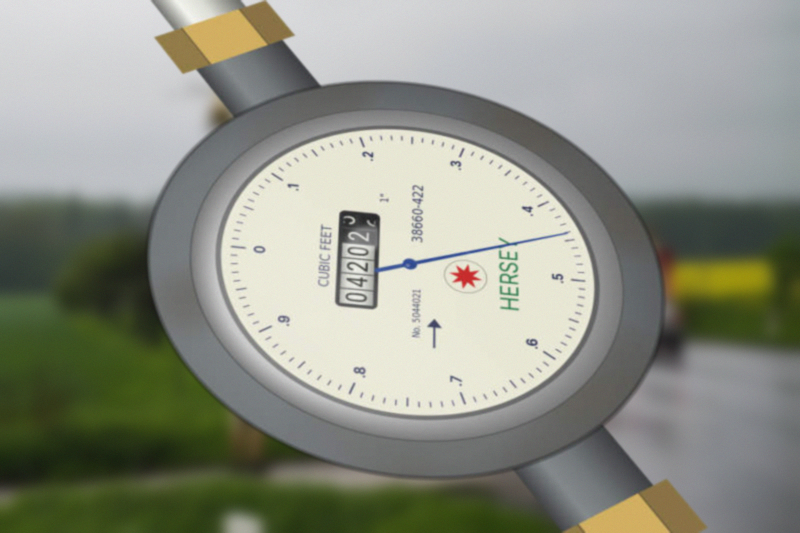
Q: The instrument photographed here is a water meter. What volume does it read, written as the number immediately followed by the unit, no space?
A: 42025.44ft³
